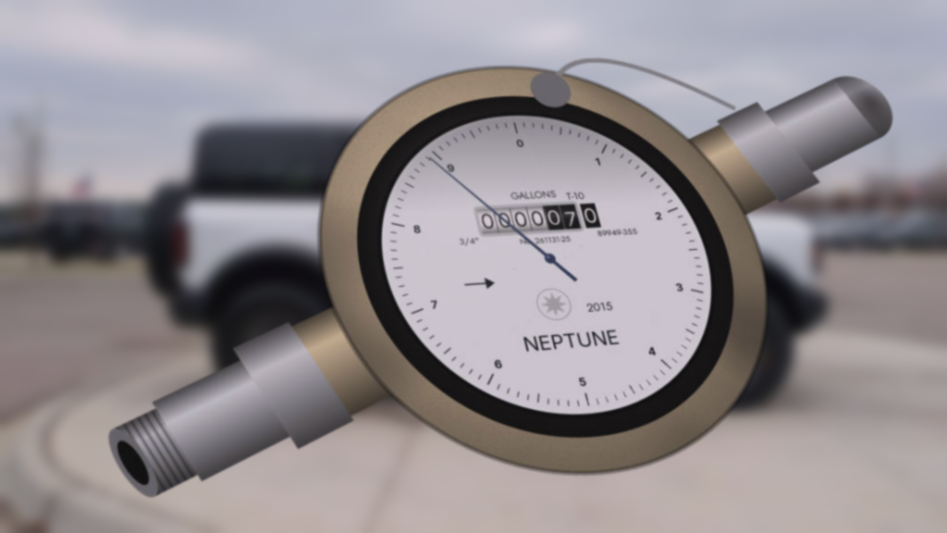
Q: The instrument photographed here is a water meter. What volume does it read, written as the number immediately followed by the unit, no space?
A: 68.9gal
